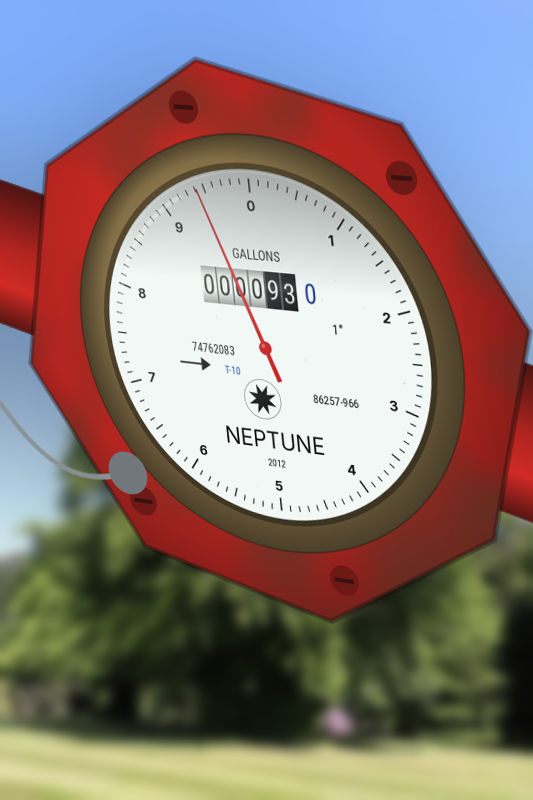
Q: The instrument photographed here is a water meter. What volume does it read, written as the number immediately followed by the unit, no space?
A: 929.4gal
